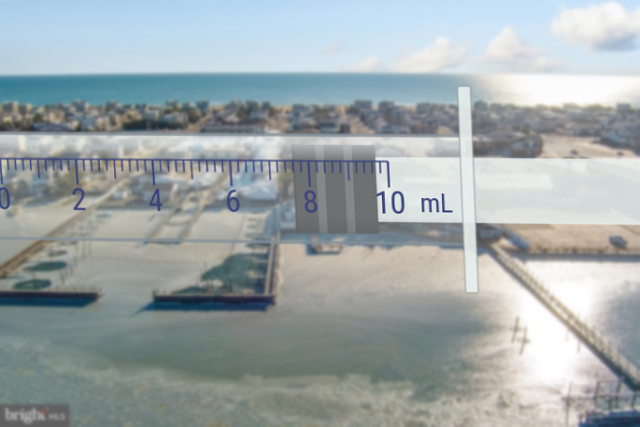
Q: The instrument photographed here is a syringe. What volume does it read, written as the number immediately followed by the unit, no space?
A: 7.6mL
